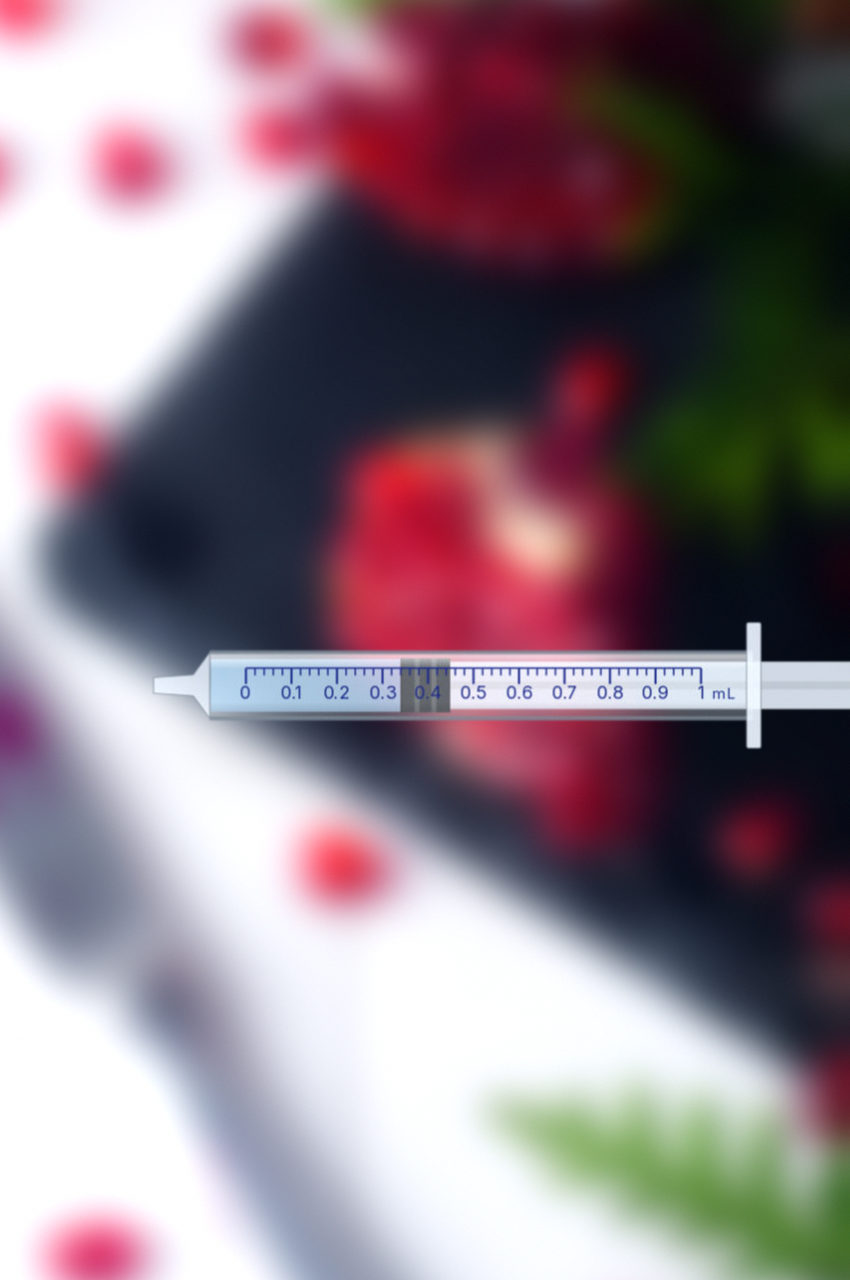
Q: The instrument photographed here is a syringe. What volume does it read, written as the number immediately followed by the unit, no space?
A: 0.34mL
